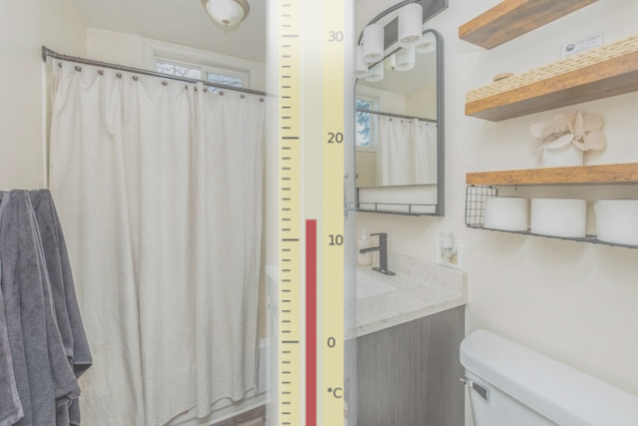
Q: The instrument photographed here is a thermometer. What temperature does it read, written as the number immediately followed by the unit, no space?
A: 12°C
